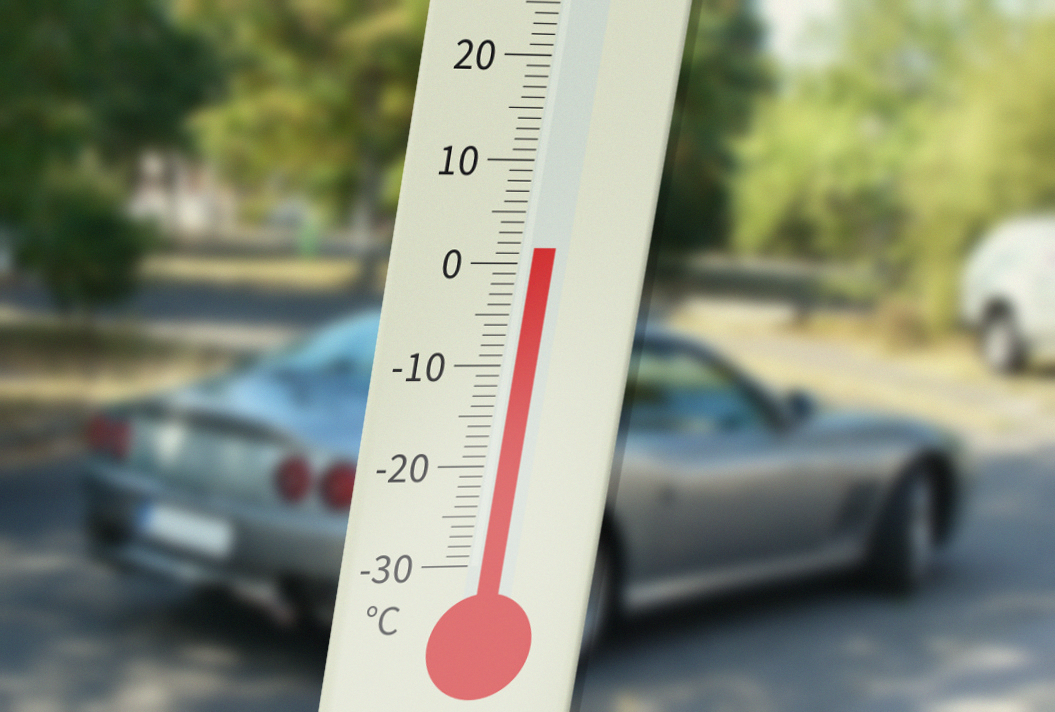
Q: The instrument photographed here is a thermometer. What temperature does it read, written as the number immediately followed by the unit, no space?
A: 1.5°C
